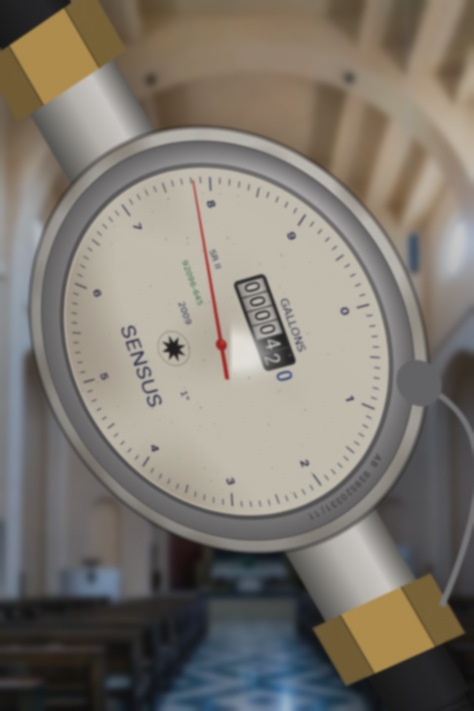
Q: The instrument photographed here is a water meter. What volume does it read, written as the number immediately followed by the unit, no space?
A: 417.8gal
